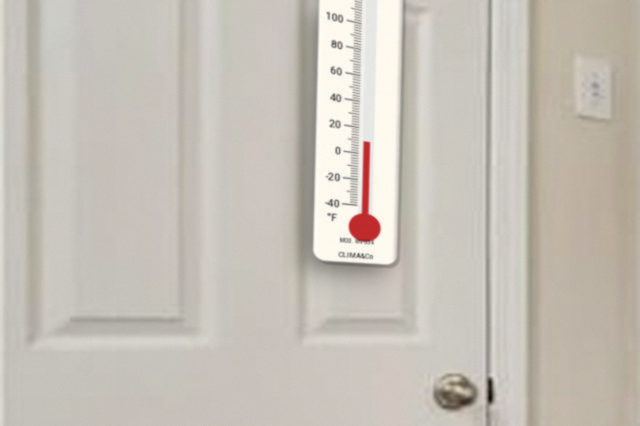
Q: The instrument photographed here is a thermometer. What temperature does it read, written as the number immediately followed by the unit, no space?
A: 10°F
